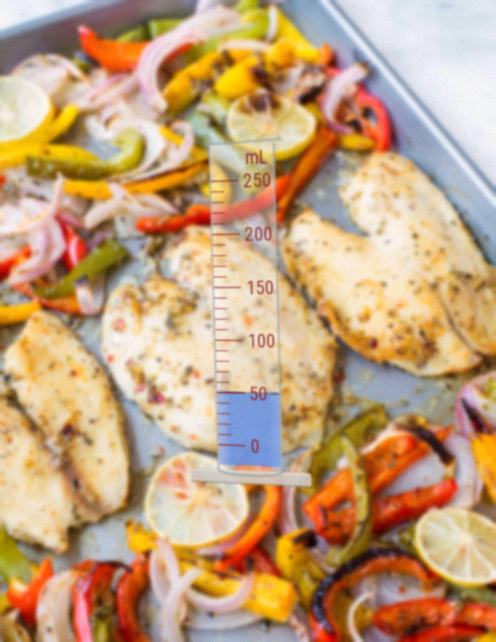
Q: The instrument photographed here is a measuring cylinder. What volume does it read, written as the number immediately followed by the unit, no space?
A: 50mL
